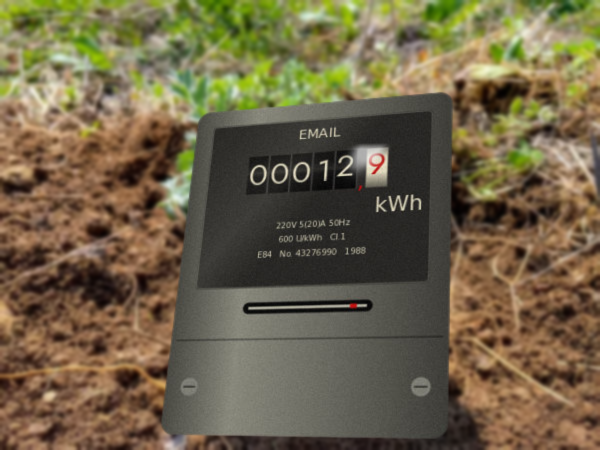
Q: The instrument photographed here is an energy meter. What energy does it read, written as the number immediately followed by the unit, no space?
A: 12.9kWh
